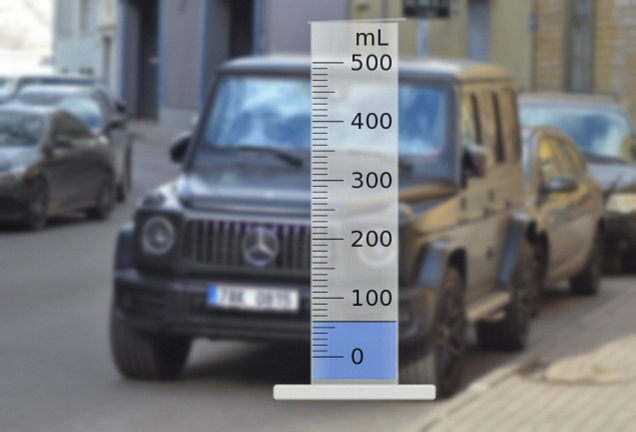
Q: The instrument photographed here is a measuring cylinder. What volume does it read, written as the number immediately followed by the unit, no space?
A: 60mL
